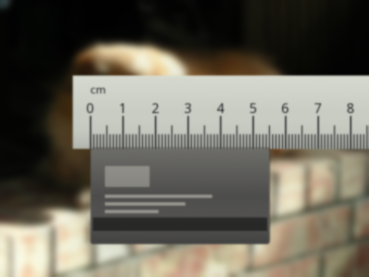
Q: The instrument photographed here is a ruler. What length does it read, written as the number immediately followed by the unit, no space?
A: 5.5cm
